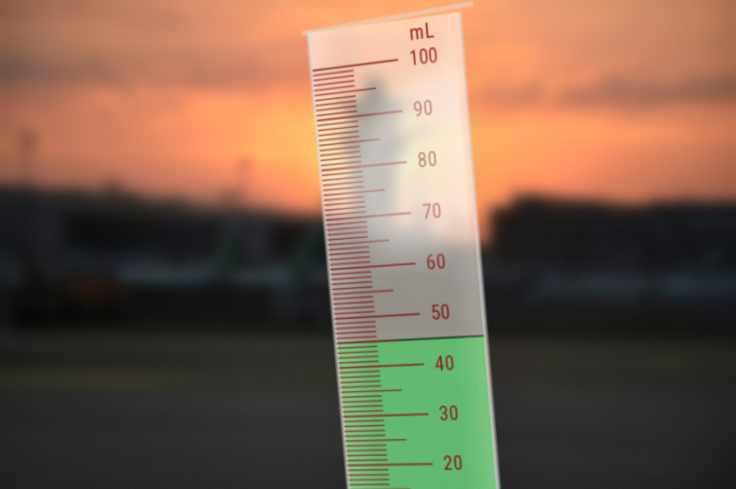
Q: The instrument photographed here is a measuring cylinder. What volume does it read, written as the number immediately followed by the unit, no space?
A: 45mL
